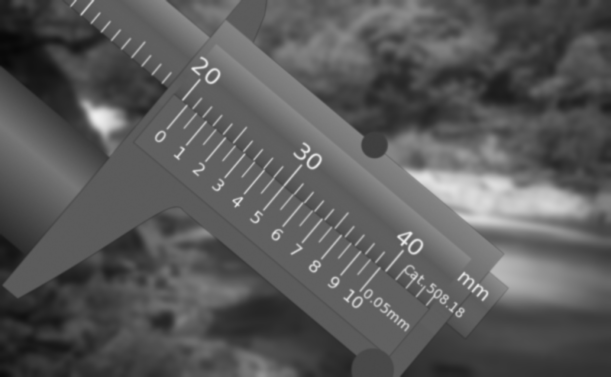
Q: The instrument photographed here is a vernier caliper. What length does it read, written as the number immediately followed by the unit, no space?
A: 20.5mm
